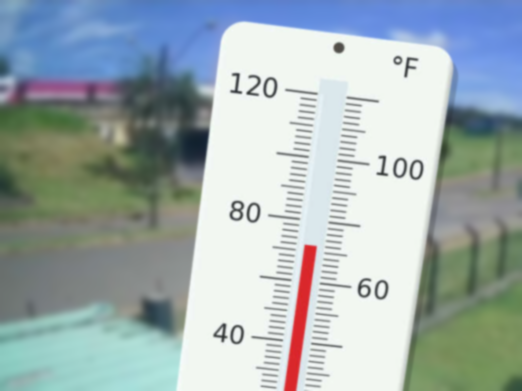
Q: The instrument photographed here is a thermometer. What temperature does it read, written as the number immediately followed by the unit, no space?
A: 72°F
